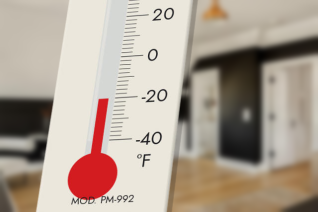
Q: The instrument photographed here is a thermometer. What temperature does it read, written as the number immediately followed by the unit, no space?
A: -20°F
